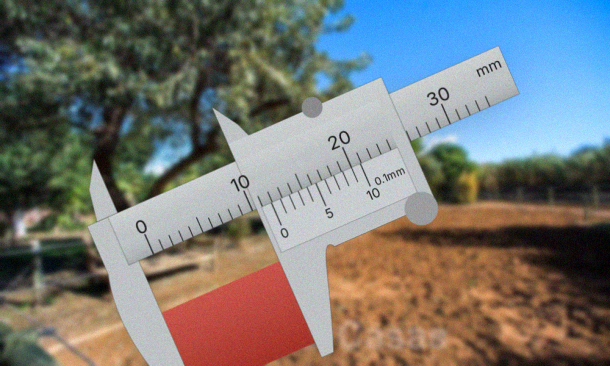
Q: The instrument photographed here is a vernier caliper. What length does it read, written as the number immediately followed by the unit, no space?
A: 11.9mm
